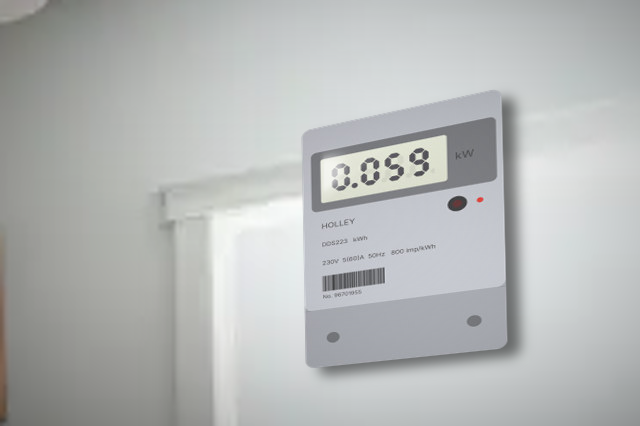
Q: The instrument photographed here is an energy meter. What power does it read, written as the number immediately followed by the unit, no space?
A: 0.059kW
